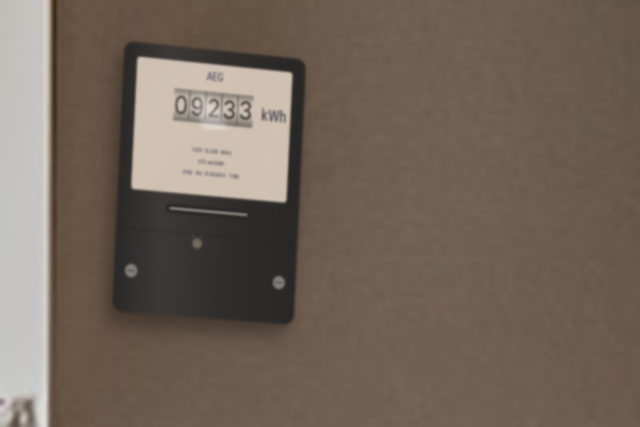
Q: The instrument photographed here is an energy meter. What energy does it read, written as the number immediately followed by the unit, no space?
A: 9233kWh
